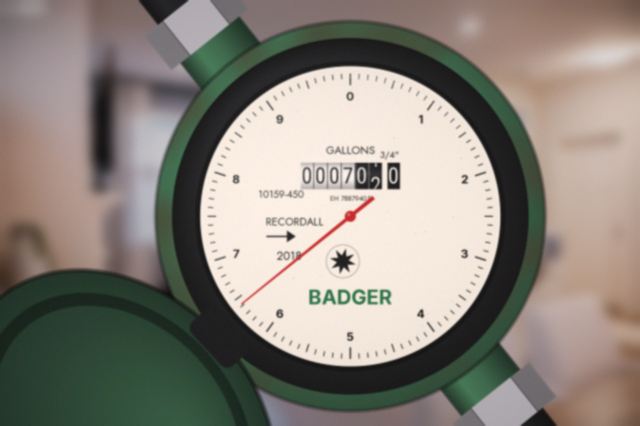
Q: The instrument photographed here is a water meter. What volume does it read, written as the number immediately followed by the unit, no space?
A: 7016.4gal
